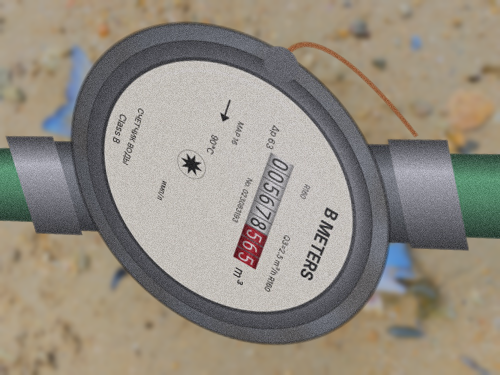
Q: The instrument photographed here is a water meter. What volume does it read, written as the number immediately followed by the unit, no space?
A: 5678.565m³
